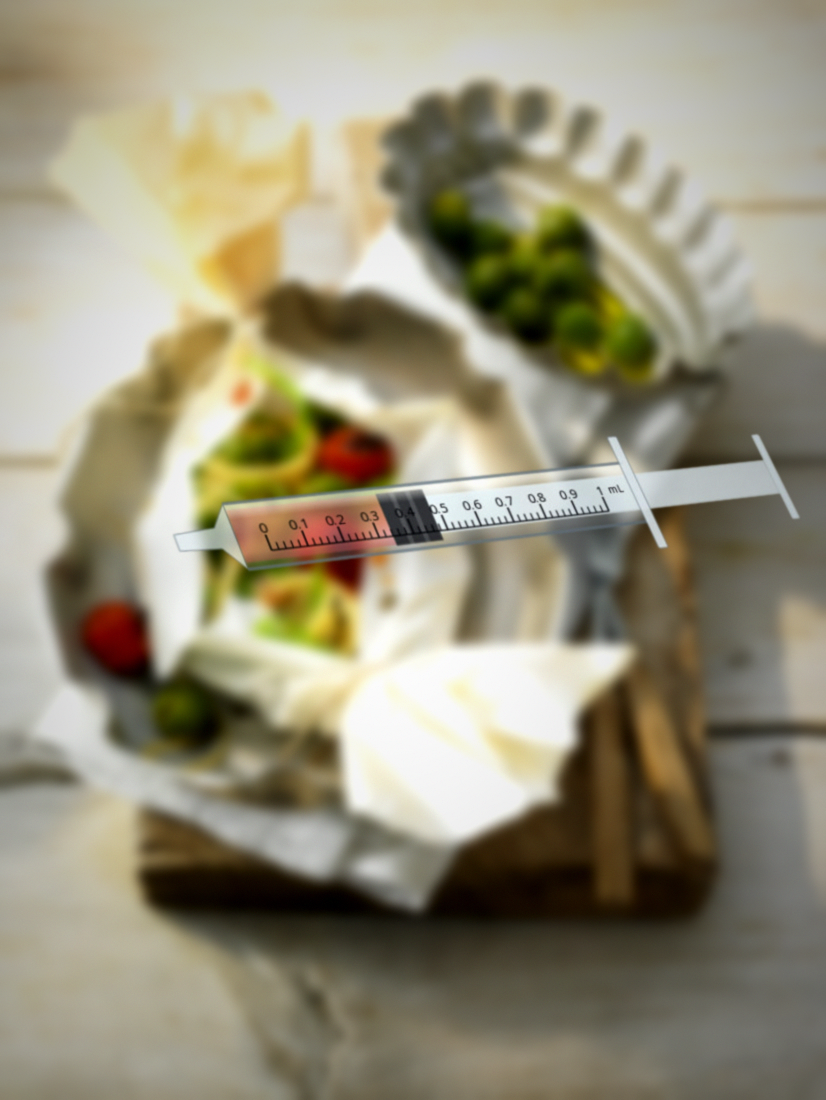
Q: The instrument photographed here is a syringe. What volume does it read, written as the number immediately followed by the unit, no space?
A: 0.34mL
